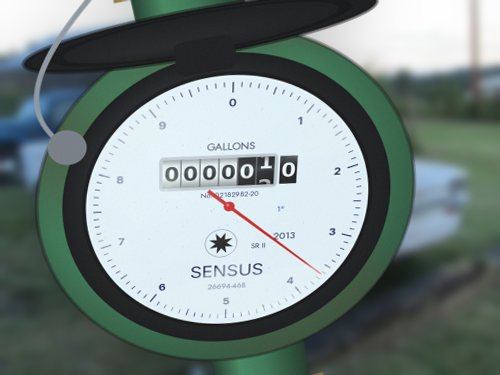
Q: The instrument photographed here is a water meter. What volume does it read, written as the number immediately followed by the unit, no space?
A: 13.6gal
